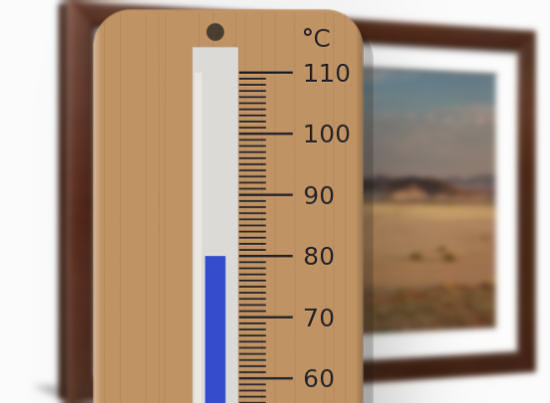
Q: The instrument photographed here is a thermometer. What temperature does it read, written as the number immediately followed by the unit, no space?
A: 80°C
